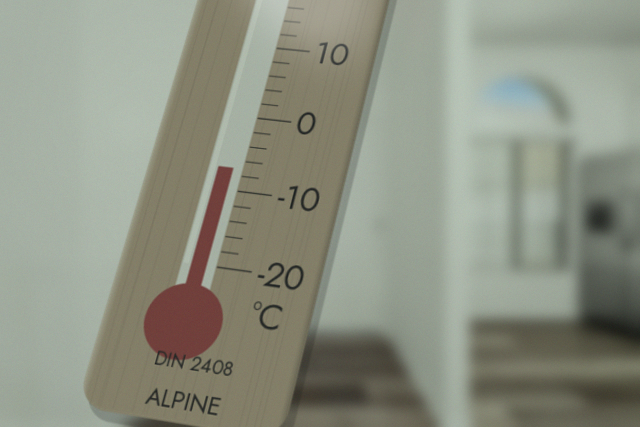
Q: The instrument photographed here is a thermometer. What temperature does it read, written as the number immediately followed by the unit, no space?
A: -7°C
